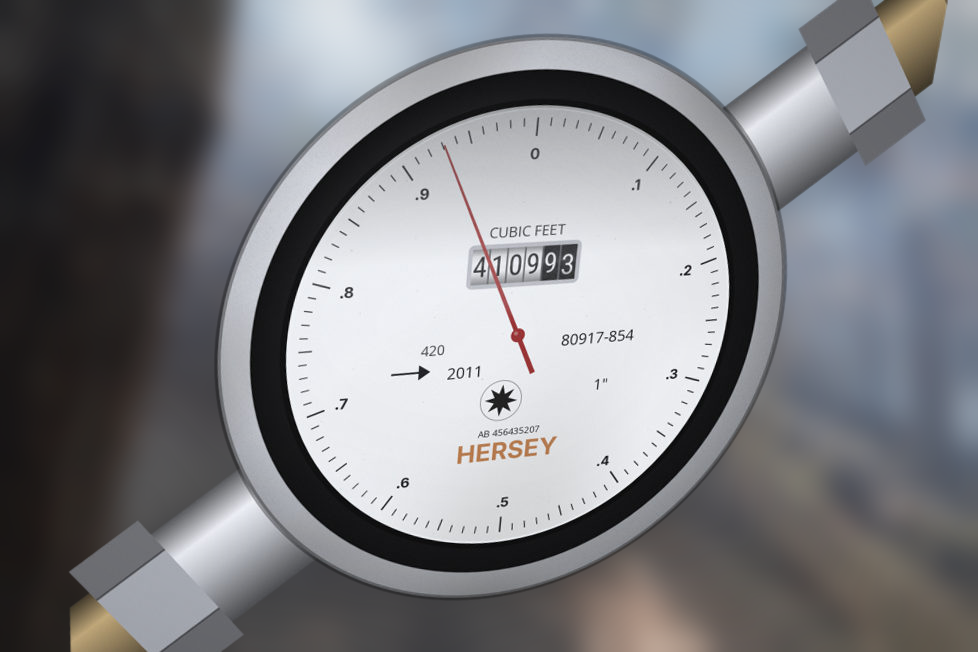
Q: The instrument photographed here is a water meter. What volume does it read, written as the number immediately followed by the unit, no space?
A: 410992.93ft³
